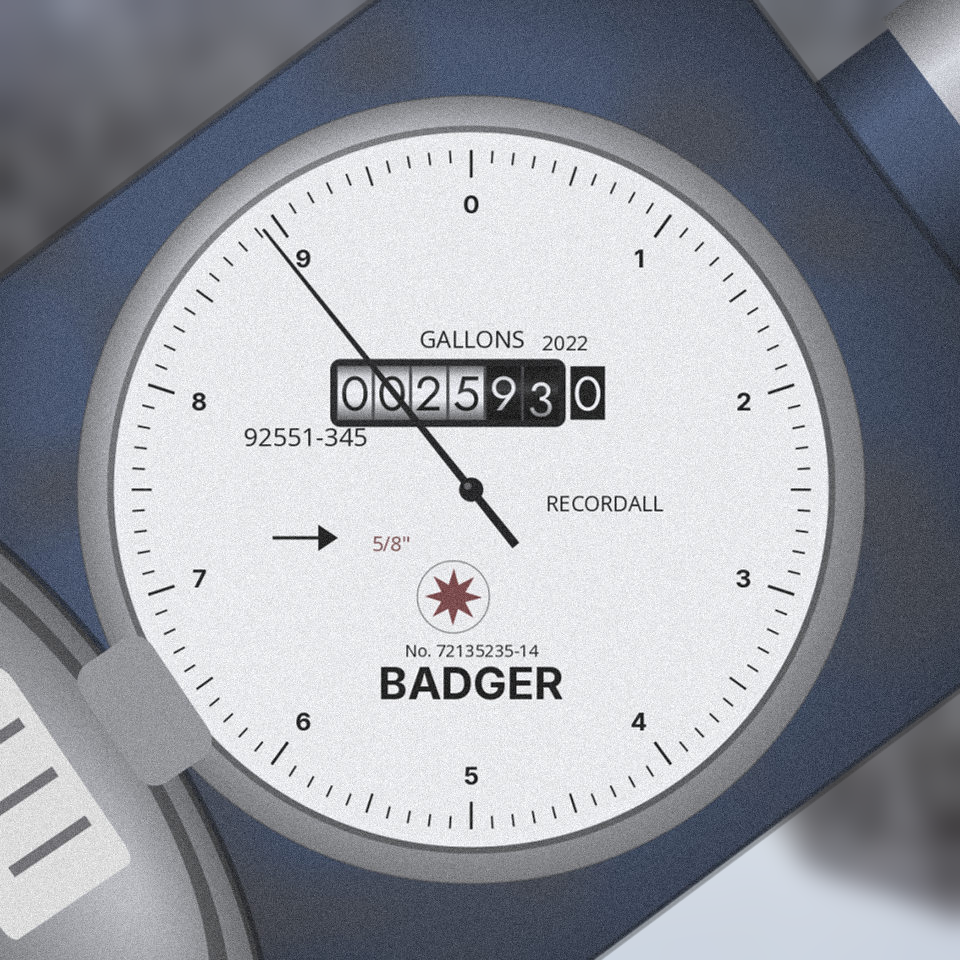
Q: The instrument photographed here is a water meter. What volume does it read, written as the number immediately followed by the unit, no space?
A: 25928.9gal
